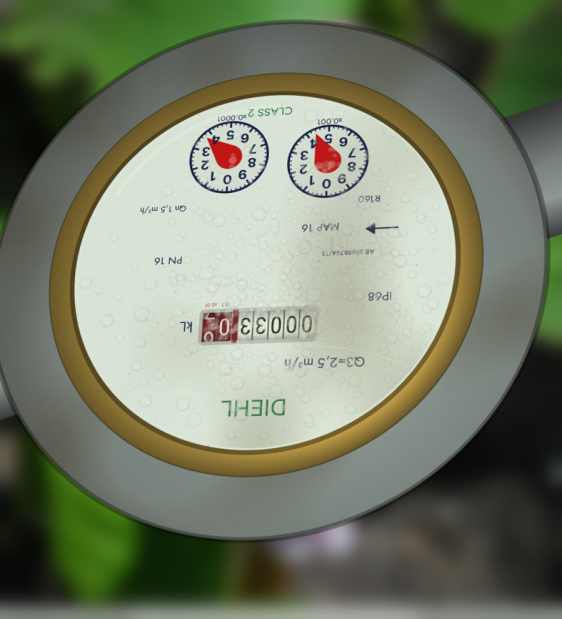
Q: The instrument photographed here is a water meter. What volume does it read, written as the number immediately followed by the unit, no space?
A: 33.0643kL
